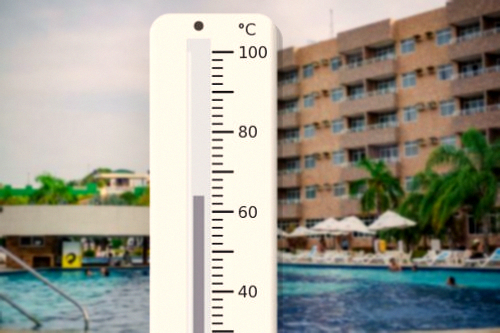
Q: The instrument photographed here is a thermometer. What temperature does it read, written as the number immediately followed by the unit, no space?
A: 64°C
